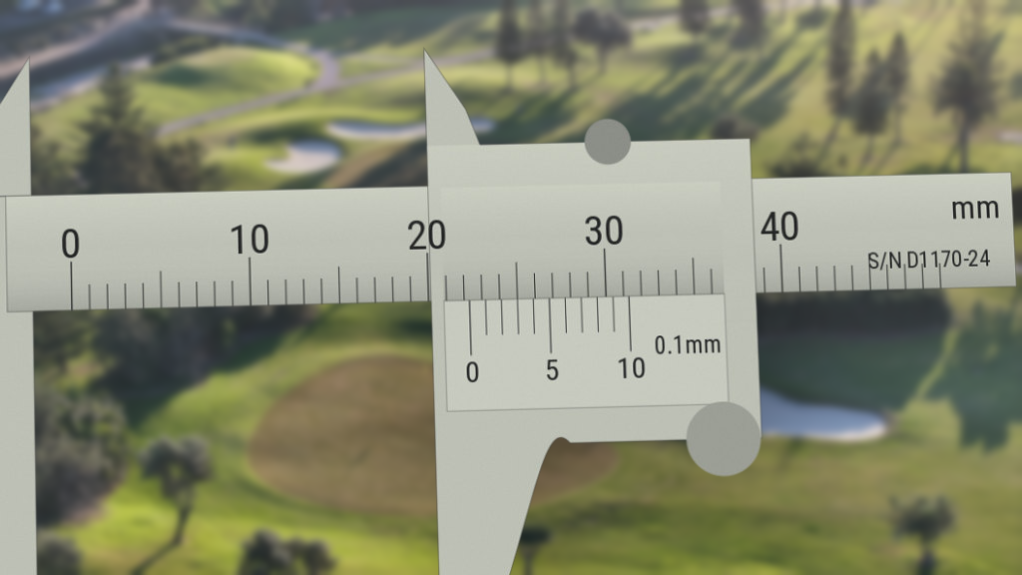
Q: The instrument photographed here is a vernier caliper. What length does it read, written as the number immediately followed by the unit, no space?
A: 22.3mm
